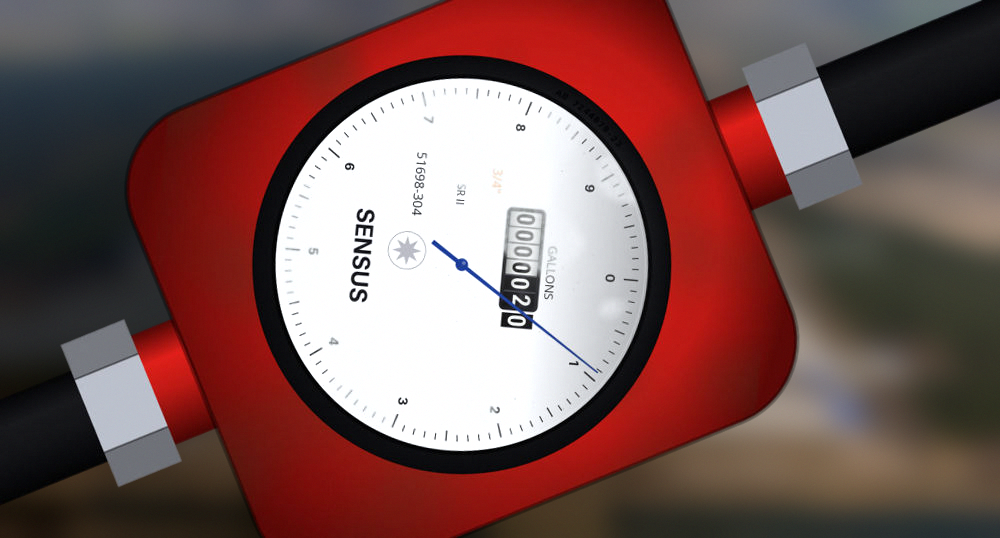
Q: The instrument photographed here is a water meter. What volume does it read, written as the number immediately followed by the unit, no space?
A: 20.9gal
